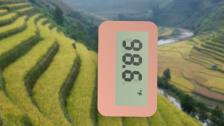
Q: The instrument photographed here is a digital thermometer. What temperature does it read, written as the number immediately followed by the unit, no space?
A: 98.6°F
